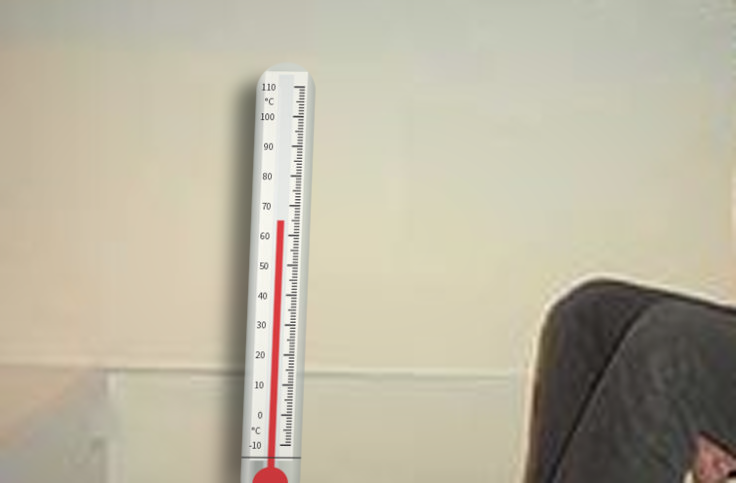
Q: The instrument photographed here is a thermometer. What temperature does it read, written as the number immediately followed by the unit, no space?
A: 65°C
